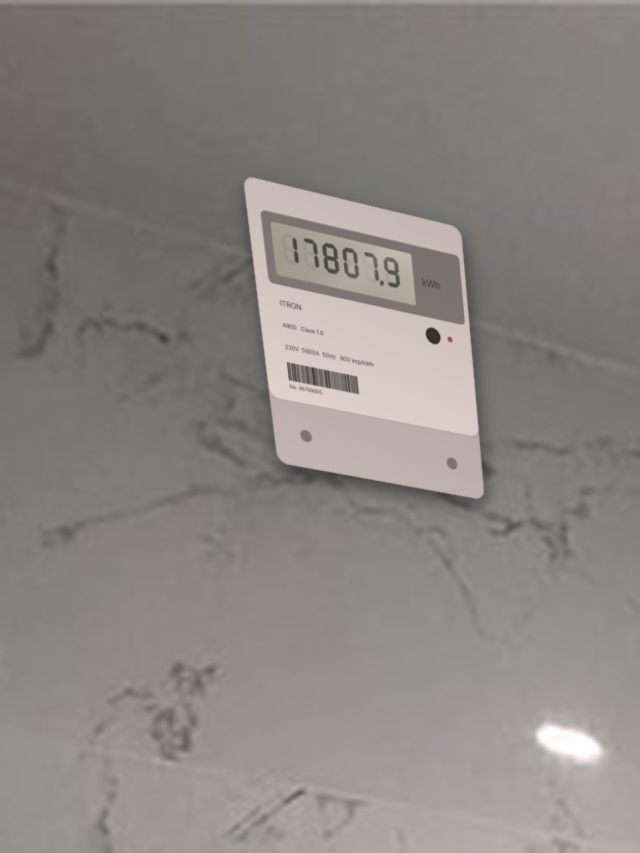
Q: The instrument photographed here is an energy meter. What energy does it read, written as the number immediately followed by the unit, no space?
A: 17807.9kWh
